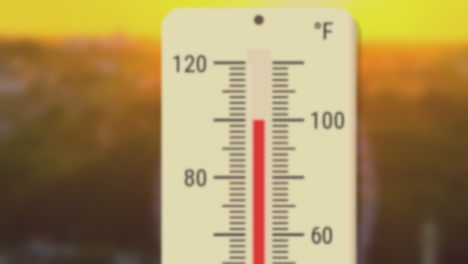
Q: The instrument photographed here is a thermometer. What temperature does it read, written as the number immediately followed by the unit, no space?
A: 100°F
